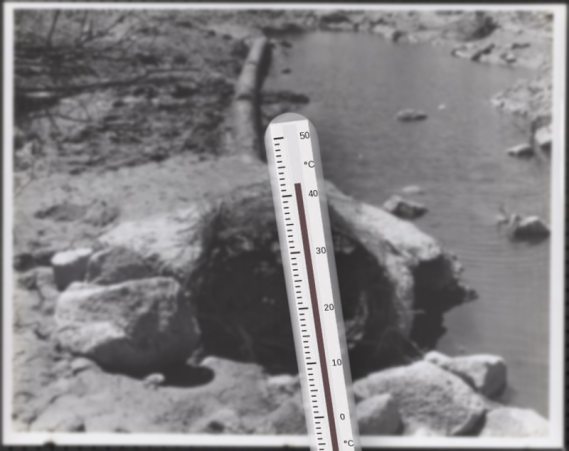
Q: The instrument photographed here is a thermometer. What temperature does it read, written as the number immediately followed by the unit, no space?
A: 42°C
